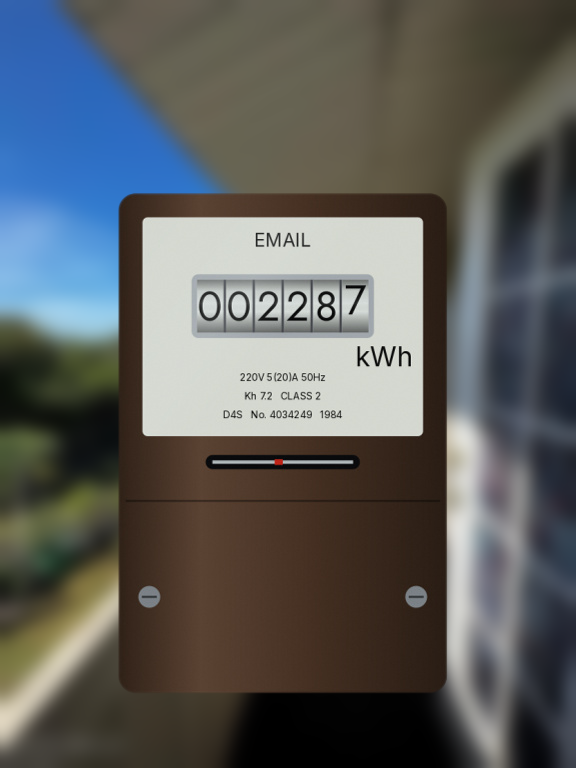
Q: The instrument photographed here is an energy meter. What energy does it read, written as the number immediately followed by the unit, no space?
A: 2287kWh
